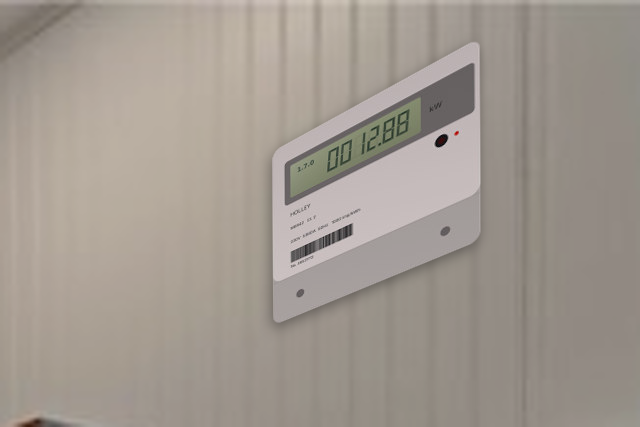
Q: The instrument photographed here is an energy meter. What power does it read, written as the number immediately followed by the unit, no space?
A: 12.88kW
